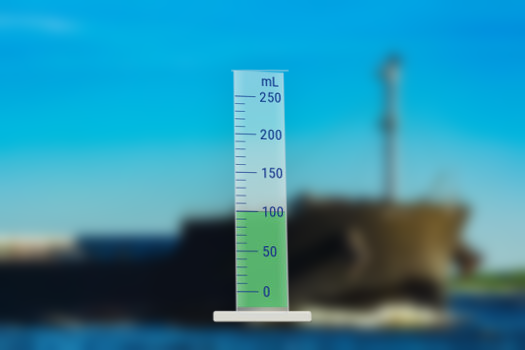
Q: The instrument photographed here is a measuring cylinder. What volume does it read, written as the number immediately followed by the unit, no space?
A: 100mL
